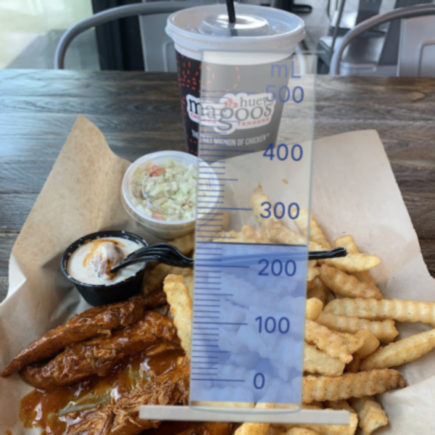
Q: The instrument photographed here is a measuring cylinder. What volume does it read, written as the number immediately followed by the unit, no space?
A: 240mL
